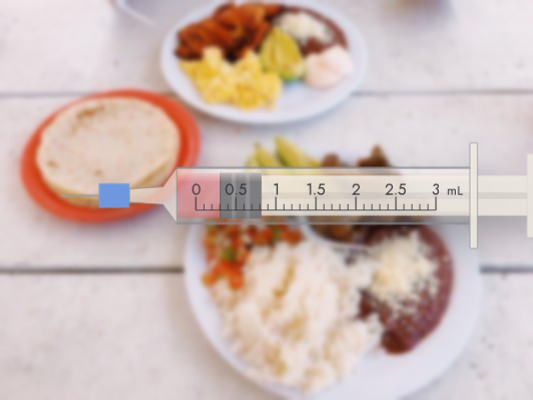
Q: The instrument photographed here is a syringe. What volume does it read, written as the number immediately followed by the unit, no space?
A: 0.3mL
